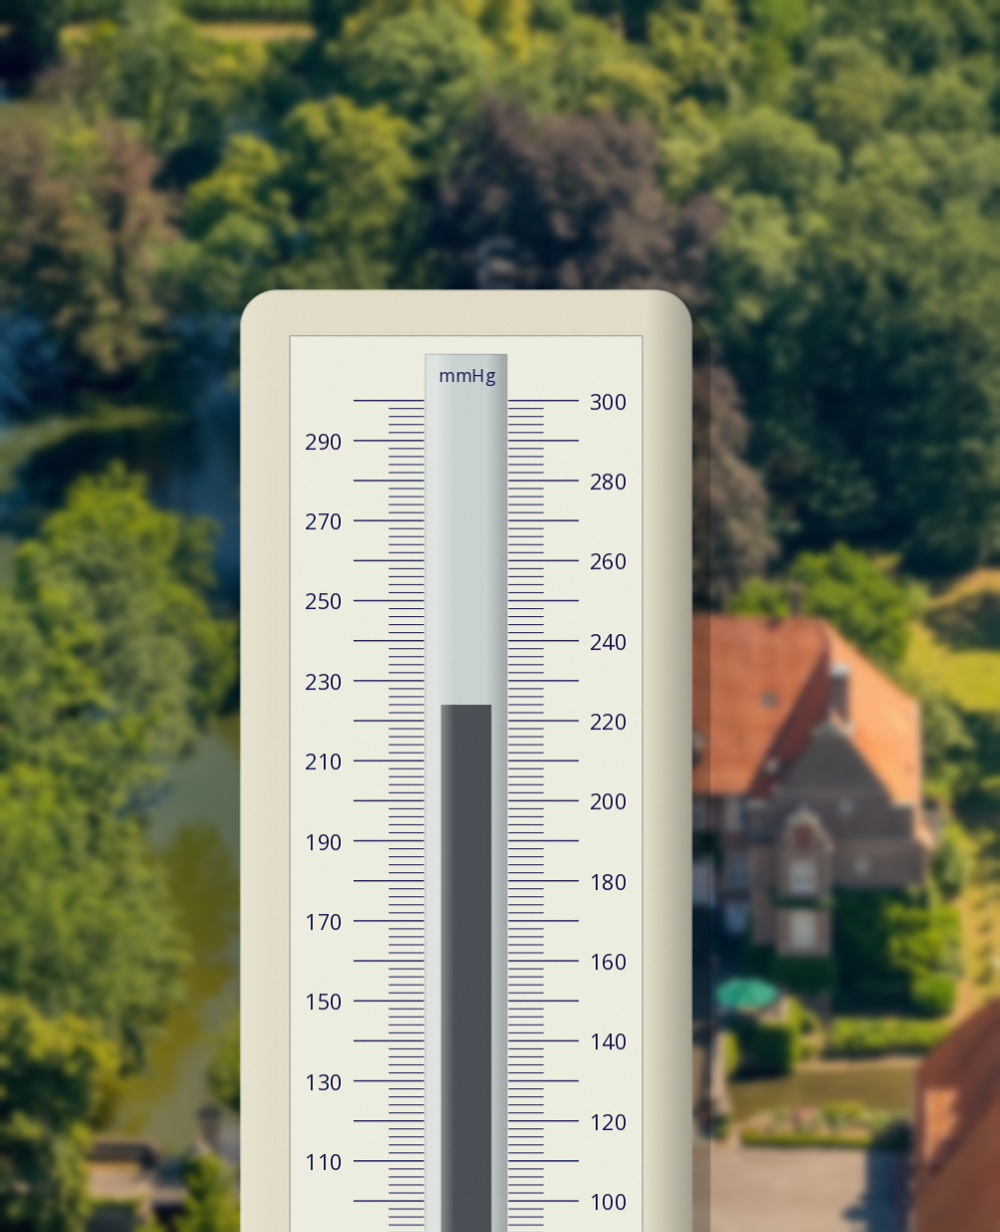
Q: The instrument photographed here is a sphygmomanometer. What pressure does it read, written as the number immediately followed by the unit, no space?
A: 224mmHg
